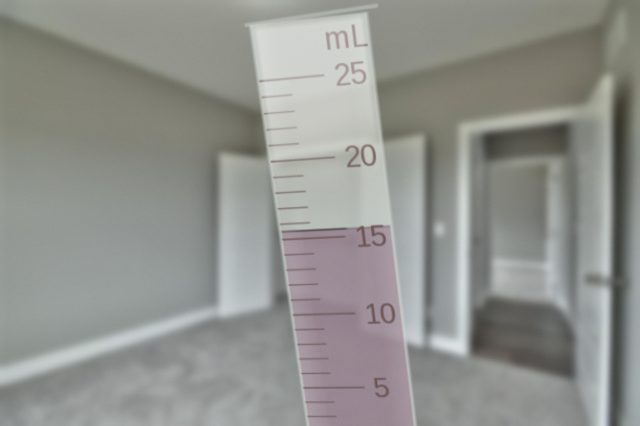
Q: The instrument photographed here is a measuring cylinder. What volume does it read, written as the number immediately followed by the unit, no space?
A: 15.5mL
